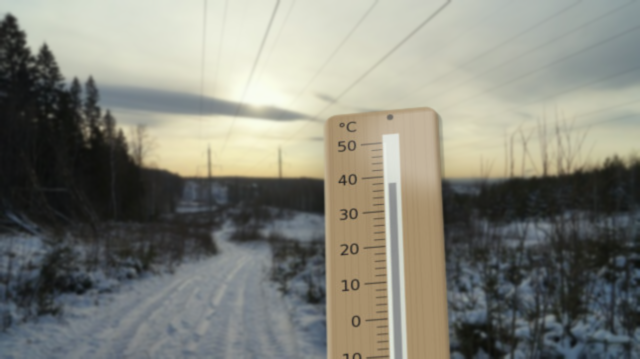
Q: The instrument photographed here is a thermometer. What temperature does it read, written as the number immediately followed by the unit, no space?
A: 38°C
